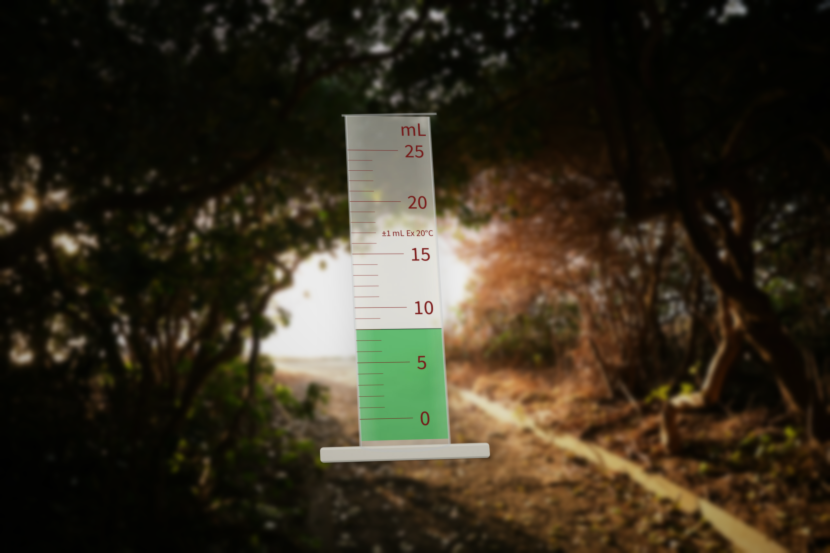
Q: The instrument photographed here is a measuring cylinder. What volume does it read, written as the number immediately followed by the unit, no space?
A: 8mL
